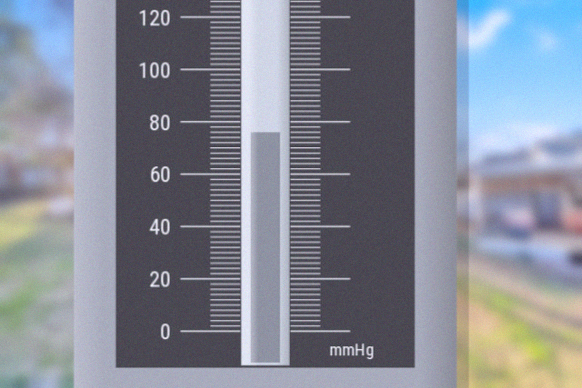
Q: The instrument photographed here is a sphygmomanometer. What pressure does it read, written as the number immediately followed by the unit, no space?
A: 76mmHg
